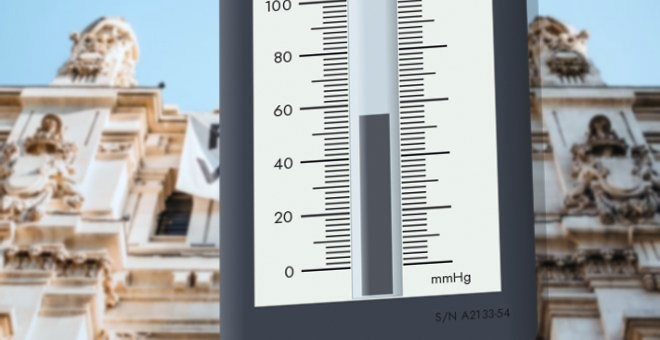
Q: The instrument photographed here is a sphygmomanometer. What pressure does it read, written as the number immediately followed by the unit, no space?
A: 56mmHg
